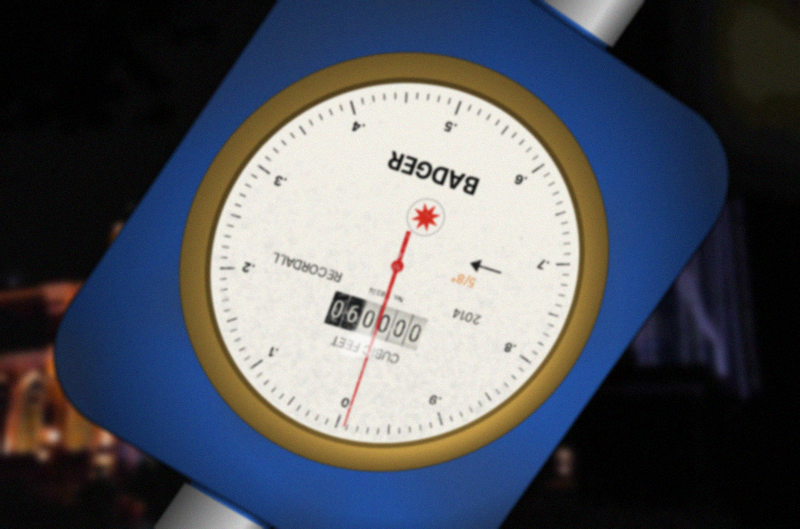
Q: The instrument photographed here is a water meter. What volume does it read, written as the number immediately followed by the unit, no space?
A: 89.99ft³
